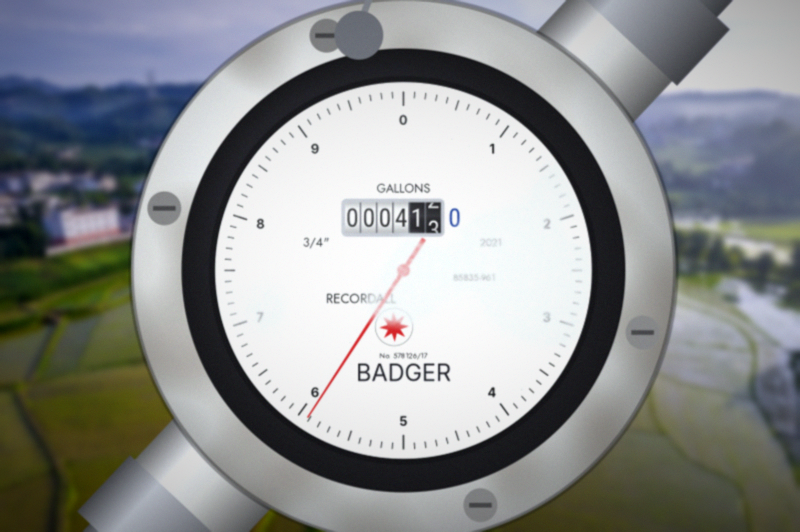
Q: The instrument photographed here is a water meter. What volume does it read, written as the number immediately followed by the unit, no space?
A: 4125.9gal
